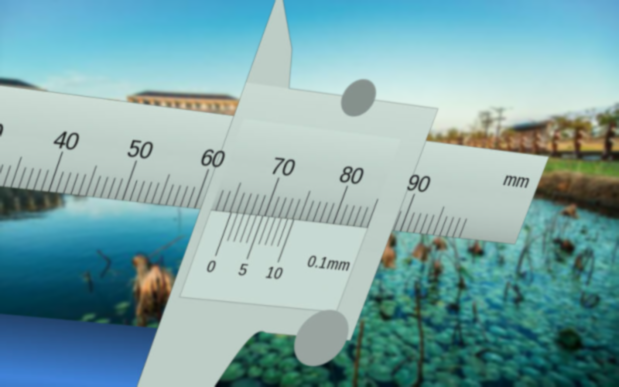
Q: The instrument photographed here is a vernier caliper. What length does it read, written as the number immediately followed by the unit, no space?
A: 65.2mm
